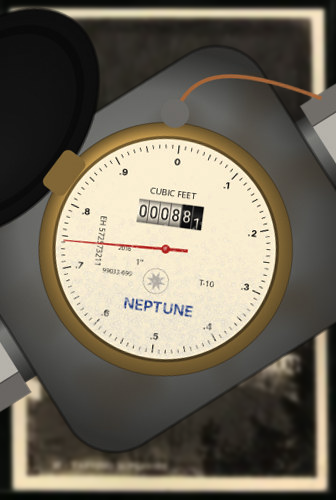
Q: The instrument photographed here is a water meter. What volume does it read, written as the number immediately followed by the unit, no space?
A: 880.74ft³
